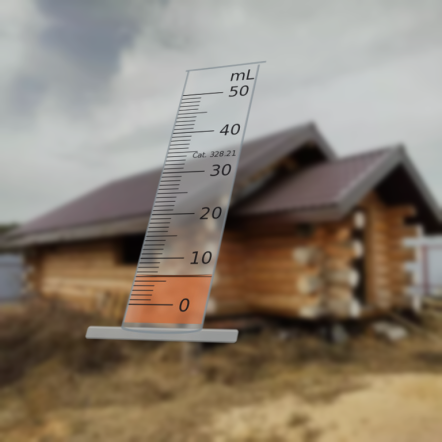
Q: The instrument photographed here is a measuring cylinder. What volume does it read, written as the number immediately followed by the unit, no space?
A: 6mL
